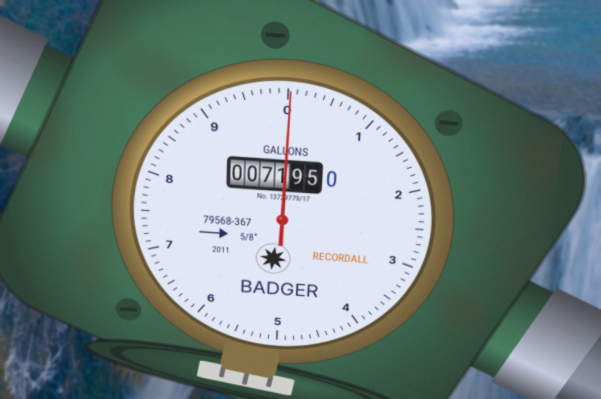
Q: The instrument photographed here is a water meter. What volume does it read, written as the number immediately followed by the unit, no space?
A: 71950.0gal
